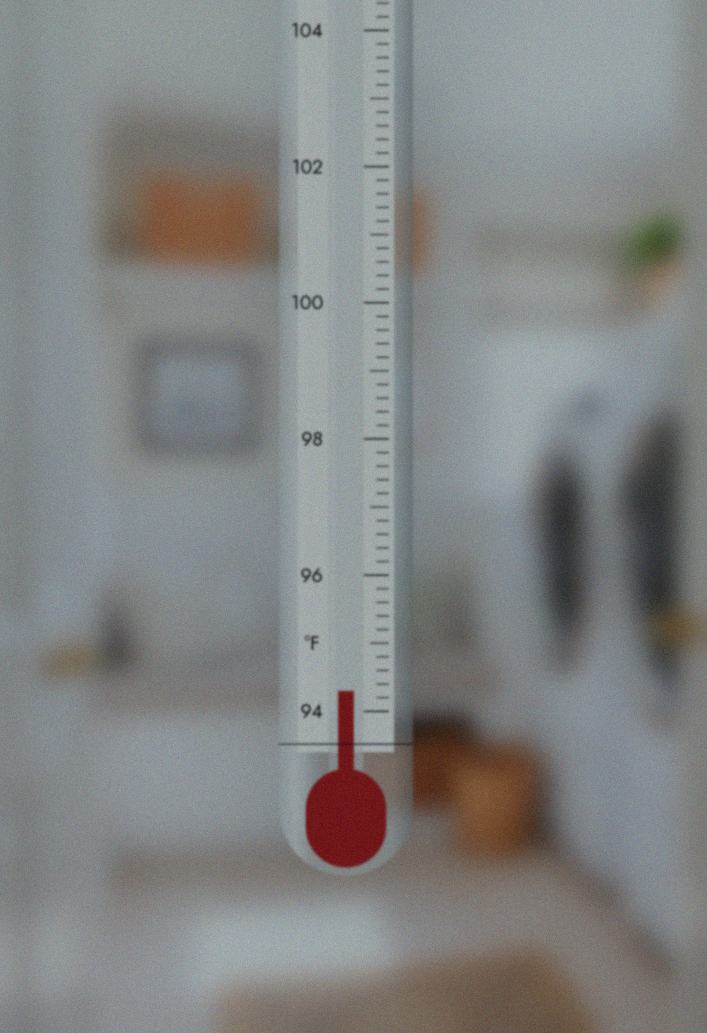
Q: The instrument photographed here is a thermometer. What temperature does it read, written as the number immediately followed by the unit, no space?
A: 94.3°F
